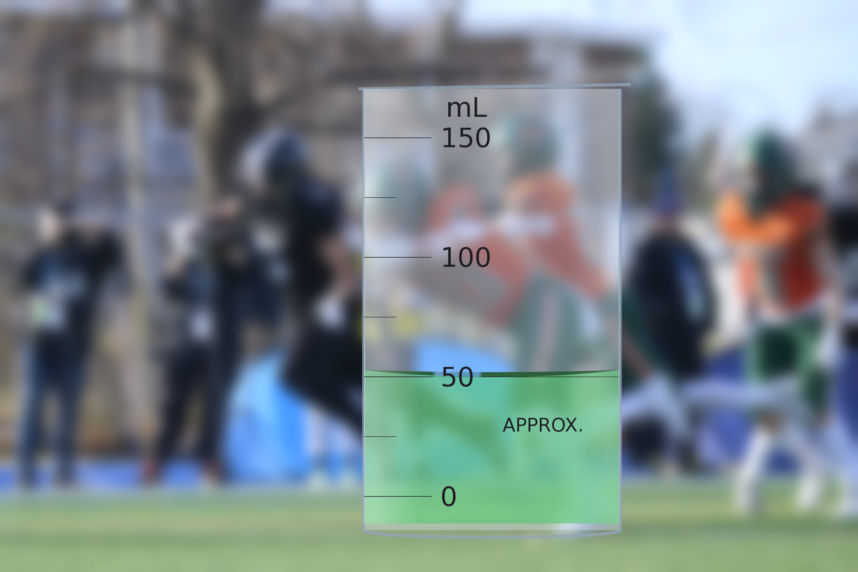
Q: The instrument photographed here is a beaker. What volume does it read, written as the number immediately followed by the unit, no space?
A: 50mL
